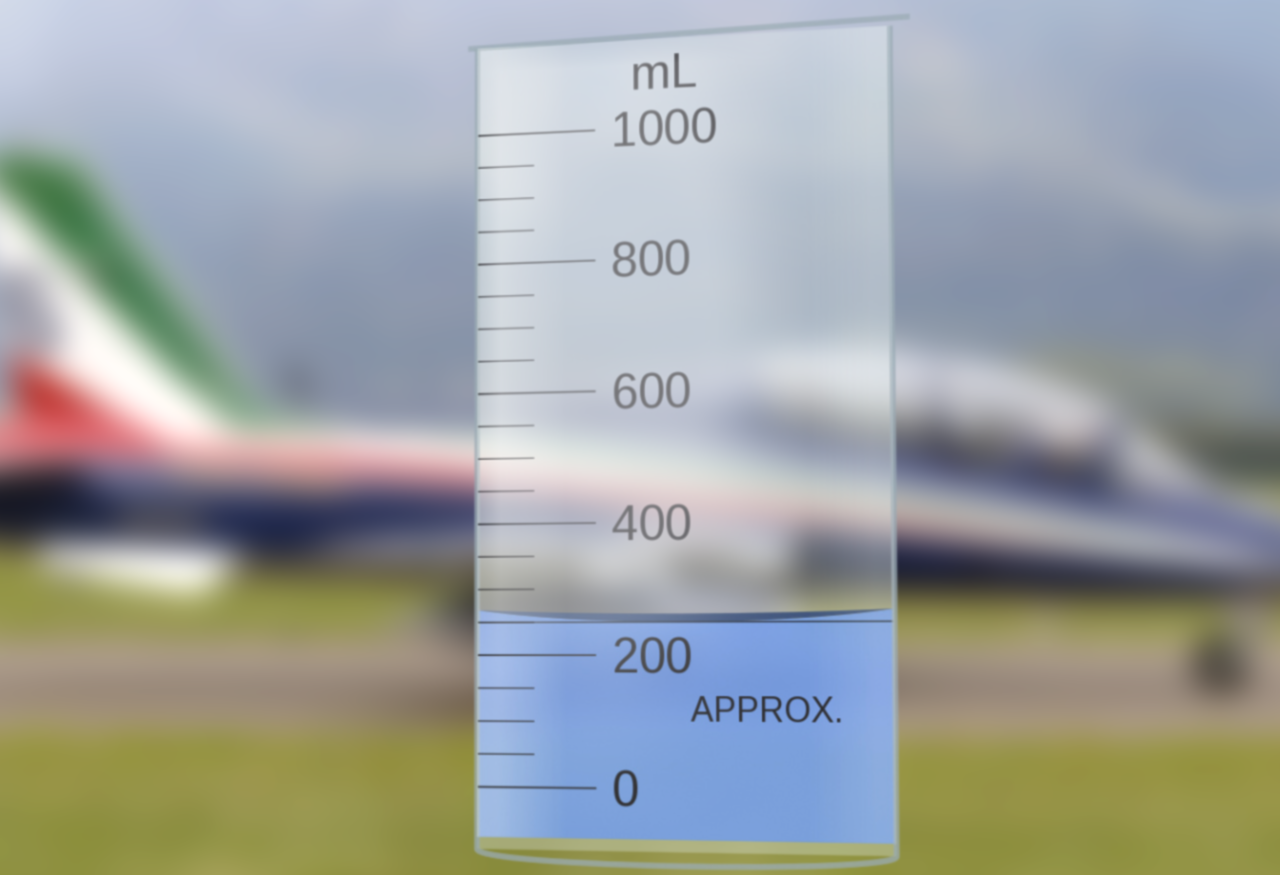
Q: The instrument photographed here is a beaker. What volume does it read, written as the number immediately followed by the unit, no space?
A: 250mL
